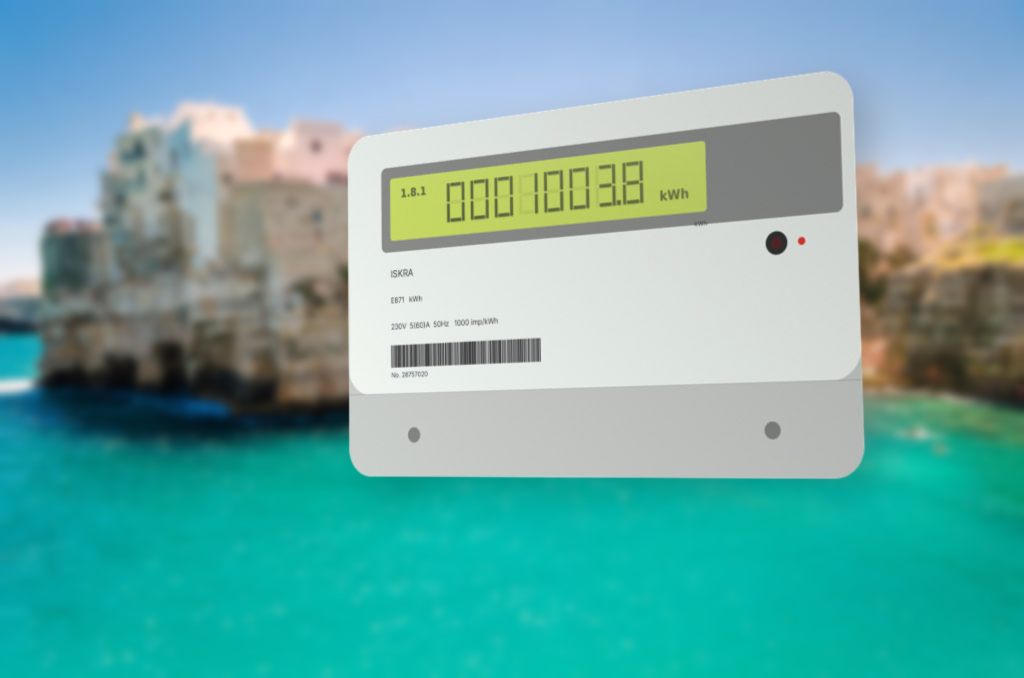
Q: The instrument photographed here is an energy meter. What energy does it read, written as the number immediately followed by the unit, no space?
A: 1003.8kWh
